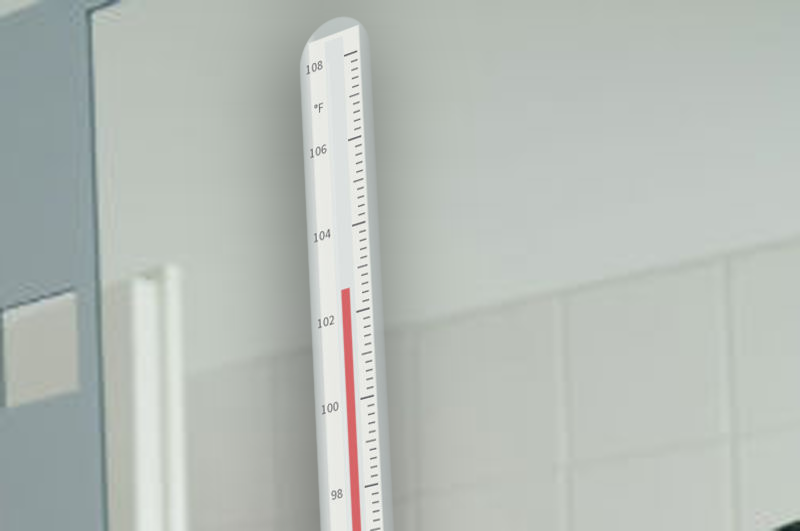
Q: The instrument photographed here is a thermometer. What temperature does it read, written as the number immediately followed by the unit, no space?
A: 102.6°F
